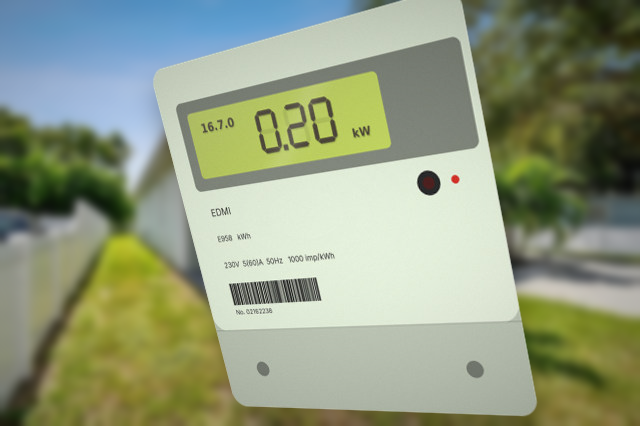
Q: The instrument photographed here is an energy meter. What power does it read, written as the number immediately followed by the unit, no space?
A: 0.20kW
